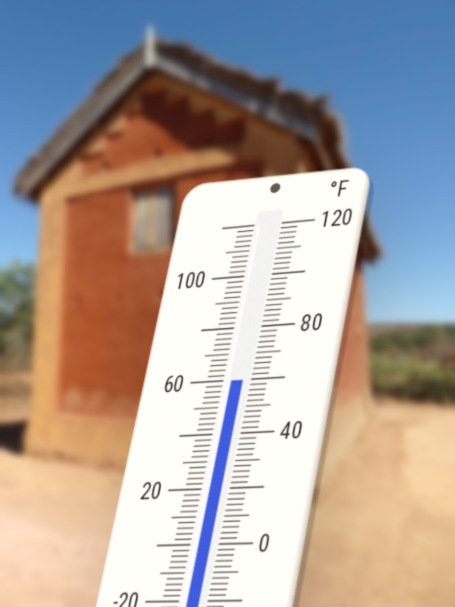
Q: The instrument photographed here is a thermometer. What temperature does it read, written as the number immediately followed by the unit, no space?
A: 60°F
